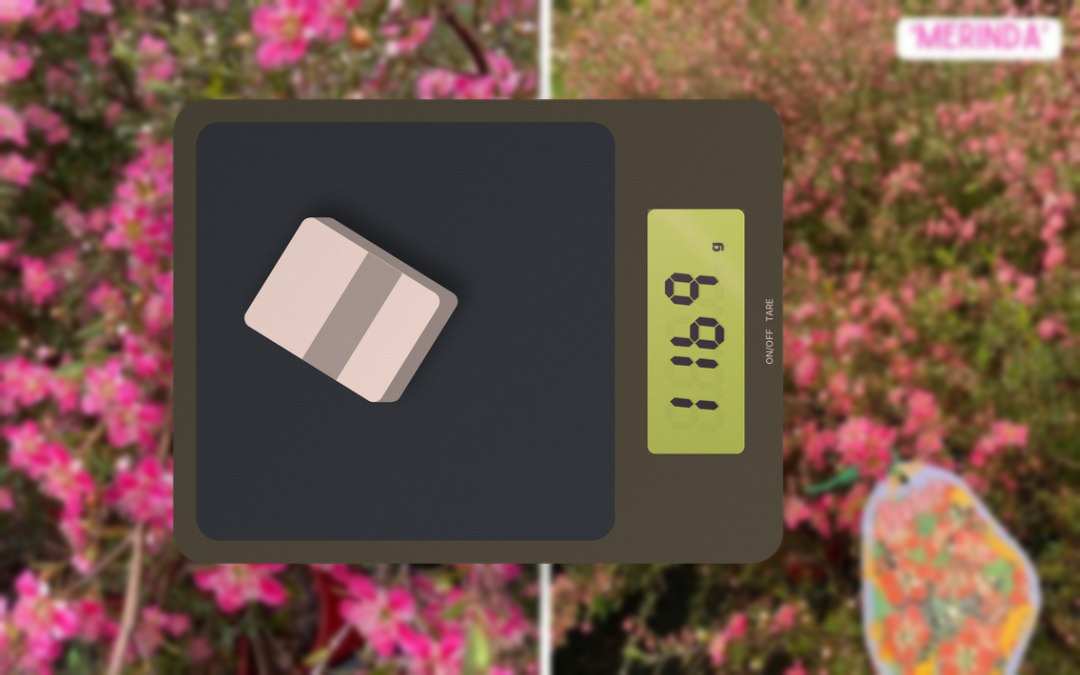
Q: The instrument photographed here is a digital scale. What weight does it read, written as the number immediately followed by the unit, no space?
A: 1169g
